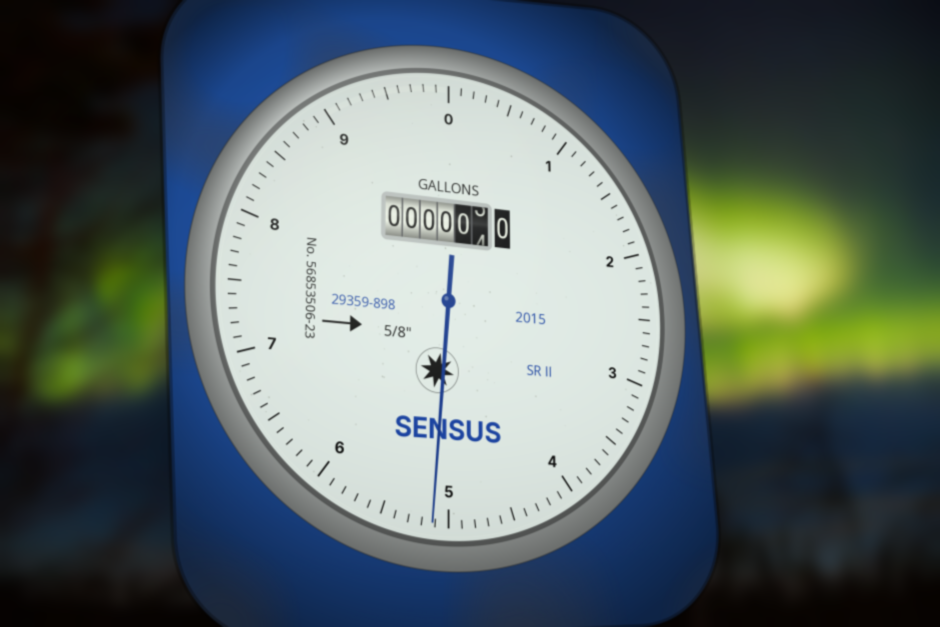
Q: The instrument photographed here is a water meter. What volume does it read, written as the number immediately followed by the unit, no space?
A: 35.1gal
